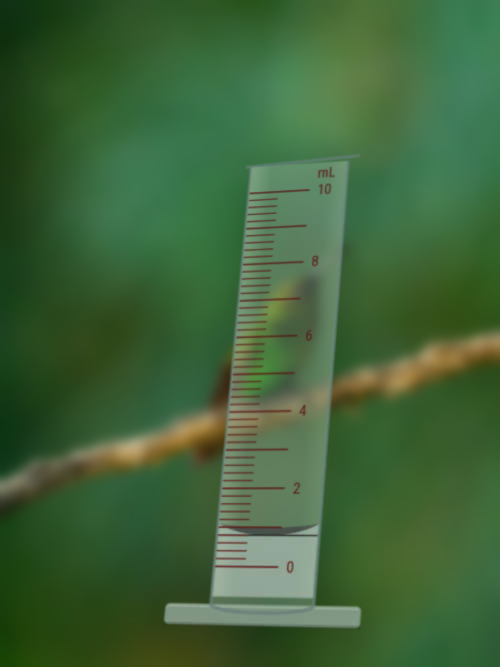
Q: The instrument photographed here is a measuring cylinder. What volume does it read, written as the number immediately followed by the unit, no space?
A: 0.8mL
